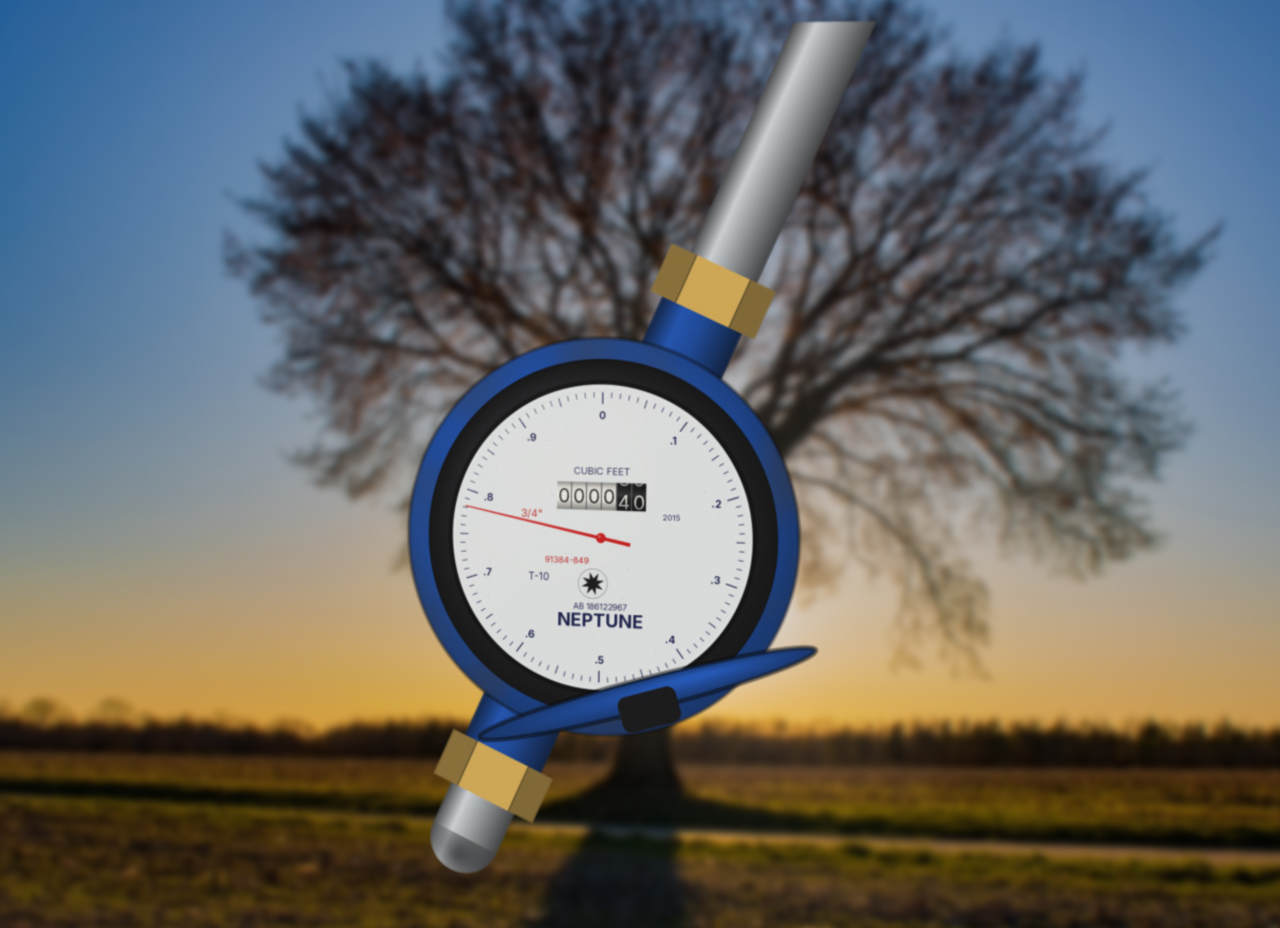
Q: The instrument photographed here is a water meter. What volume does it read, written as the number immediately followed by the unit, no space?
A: 39.78ft³
